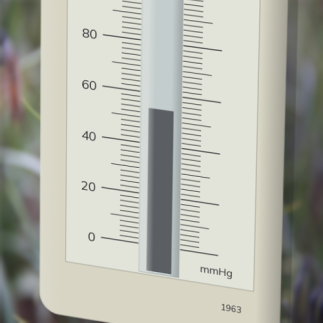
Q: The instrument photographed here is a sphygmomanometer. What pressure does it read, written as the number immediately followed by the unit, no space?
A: 54mmHg
